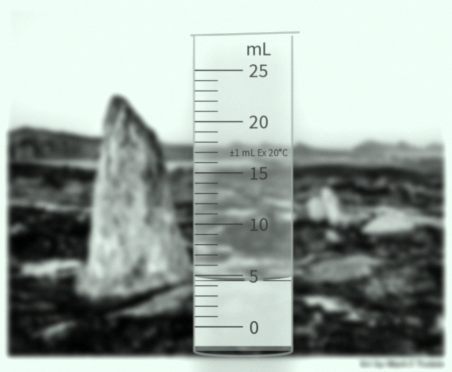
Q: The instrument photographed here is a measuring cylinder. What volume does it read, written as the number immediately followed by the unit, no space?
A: 4.5mL
